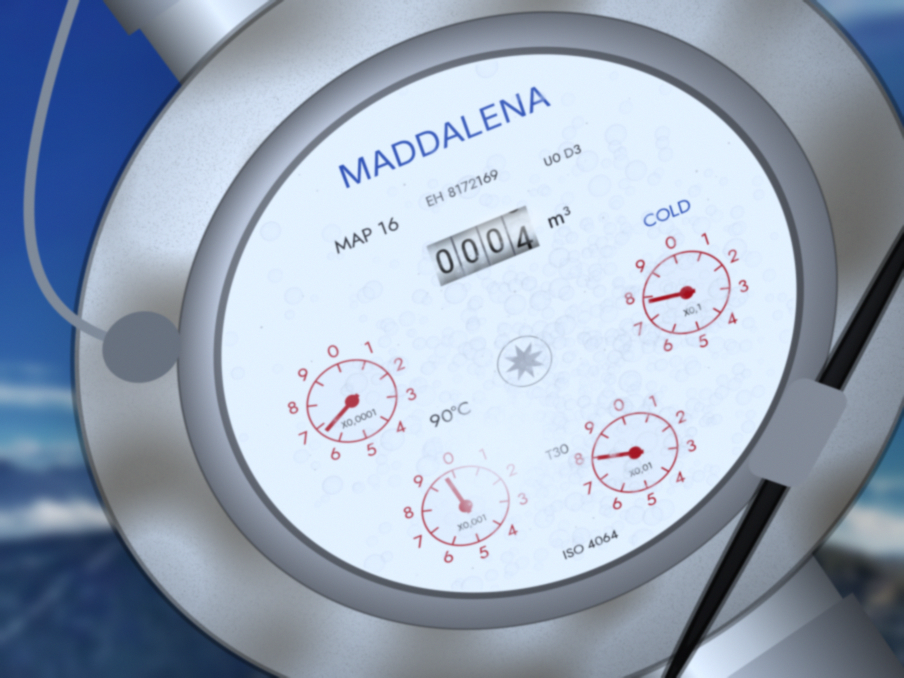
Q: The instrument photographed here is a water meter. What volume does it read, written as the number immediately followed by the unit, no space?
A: 3.7796m³
